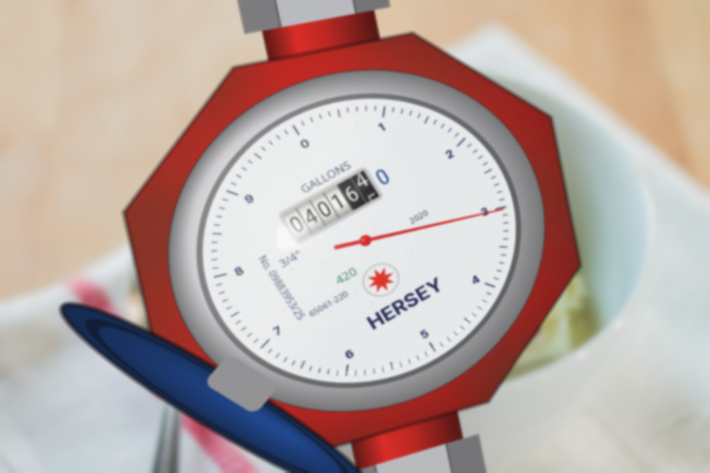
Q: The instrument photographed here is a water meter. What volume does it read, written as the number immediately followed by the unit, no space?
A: 401643.0gal
